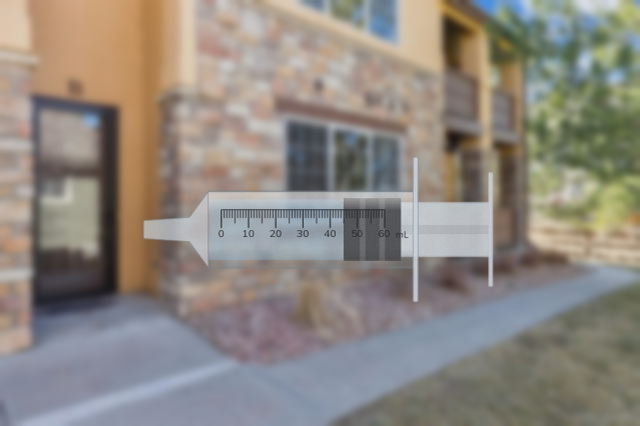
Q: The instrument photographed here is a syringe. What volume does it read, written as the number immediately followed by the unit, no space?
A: 45mL
